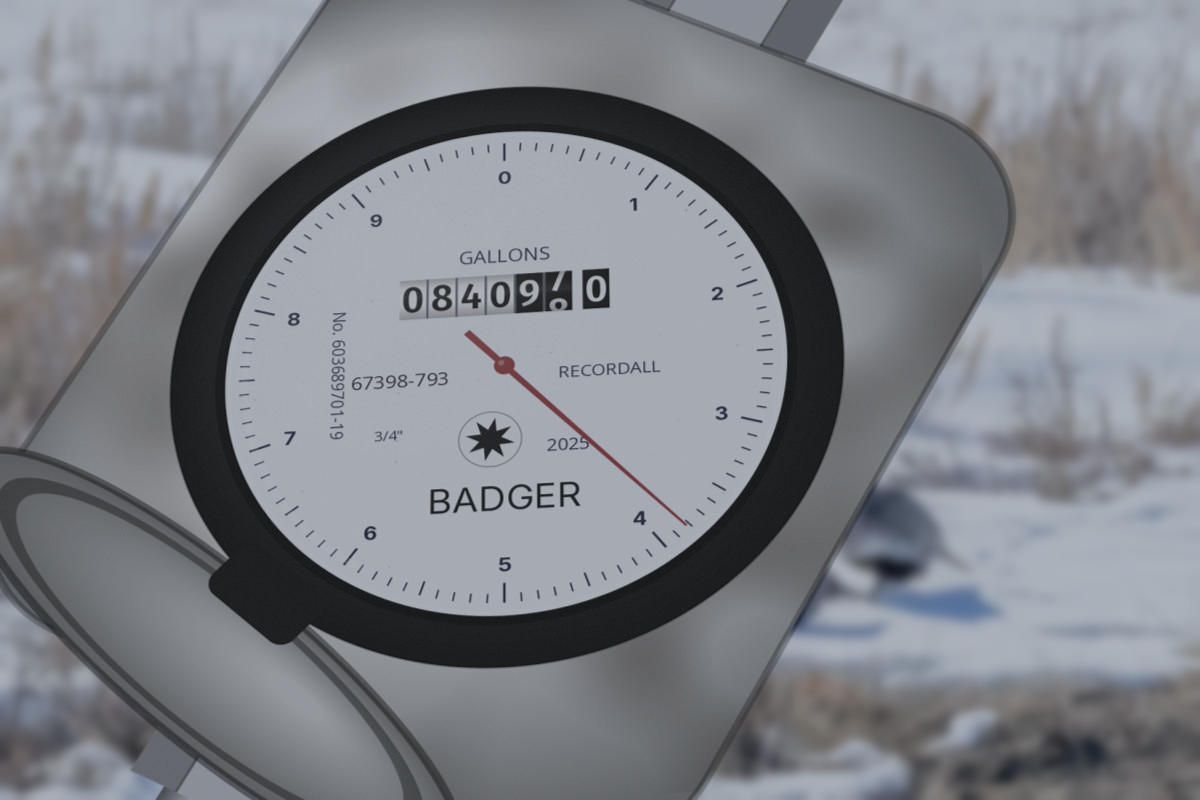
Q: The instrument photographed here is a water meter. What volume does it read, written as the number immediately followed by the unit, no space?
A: 840973.8gal
